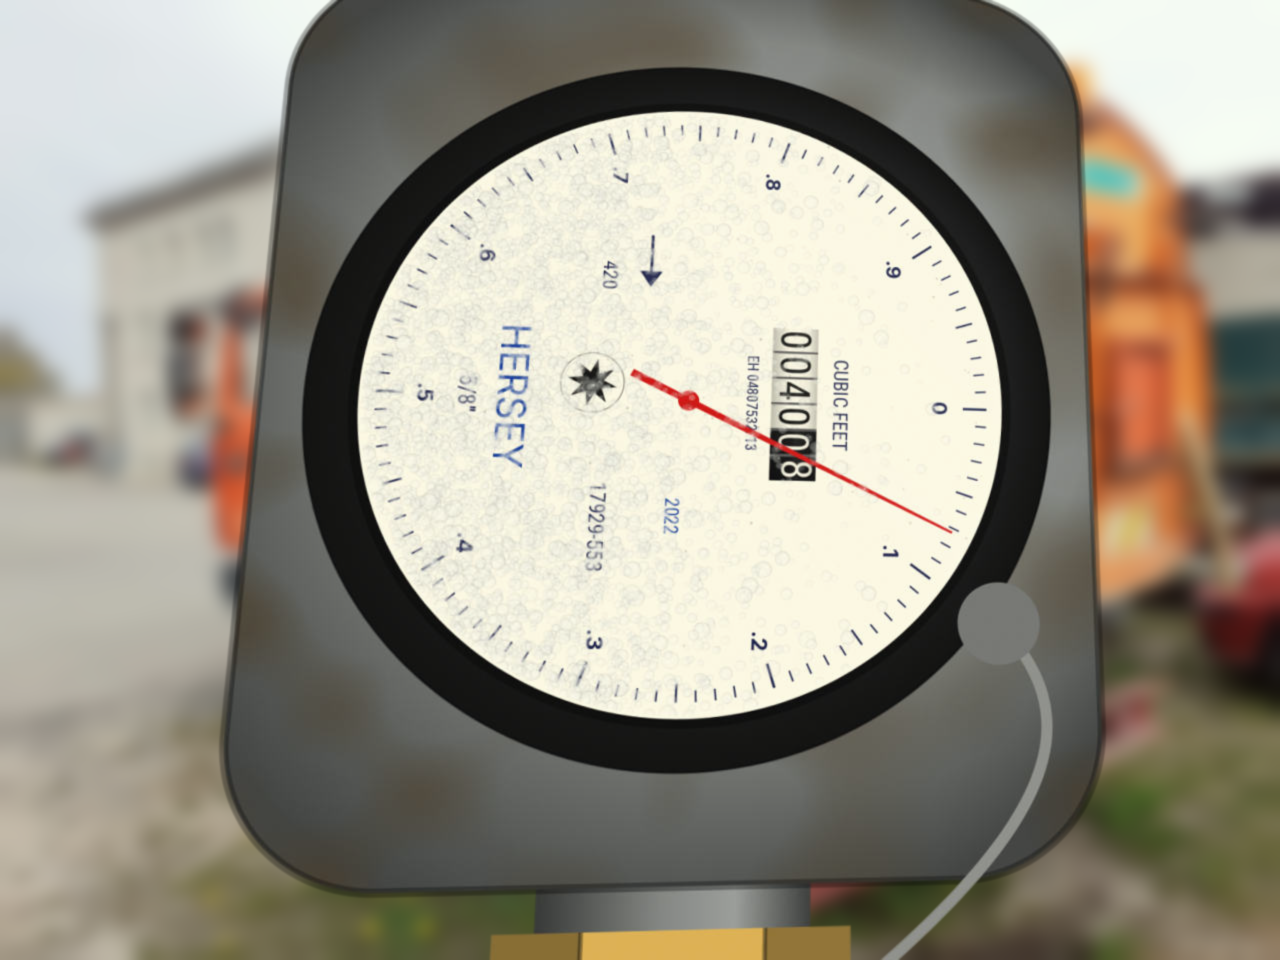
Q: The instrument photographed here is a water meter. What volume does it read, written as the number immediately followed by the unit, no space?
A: 4008.07ft³
